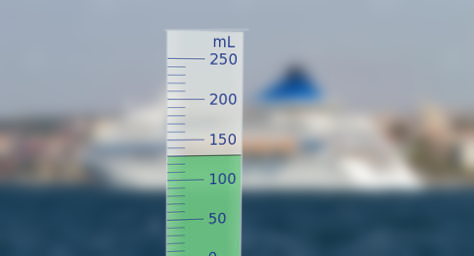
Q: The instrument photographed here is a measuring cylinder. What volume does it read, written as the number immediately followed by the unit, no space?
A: 130mL
